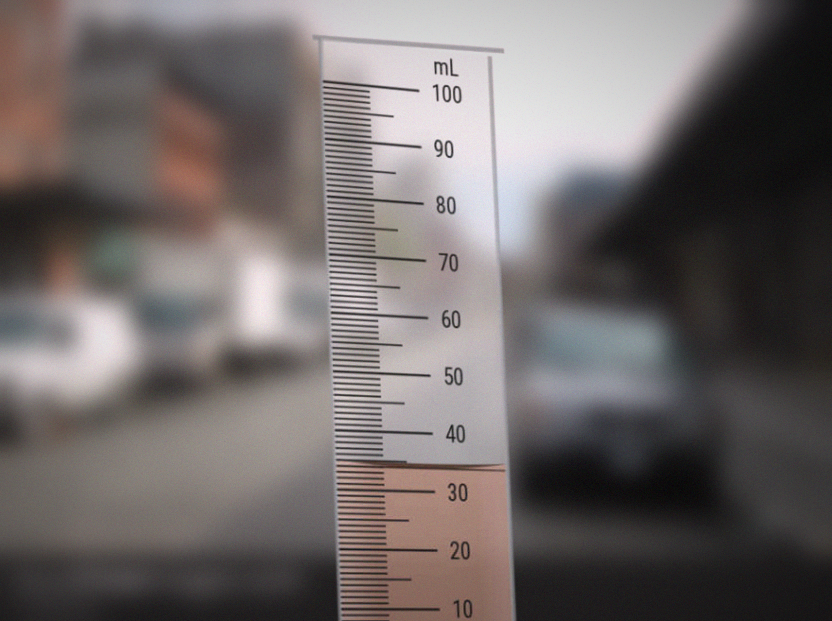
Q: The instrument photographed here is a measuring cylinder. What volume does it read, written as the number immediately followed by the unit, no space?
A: 34mL
